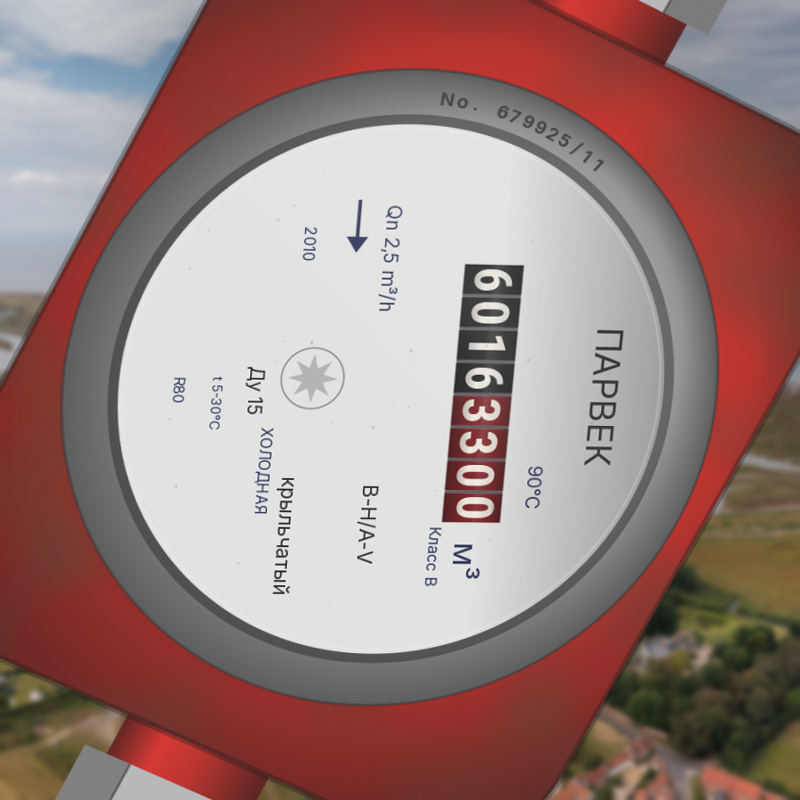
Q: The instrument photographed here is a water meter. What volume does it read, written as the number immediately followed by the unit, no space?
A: 6016.3300m³
